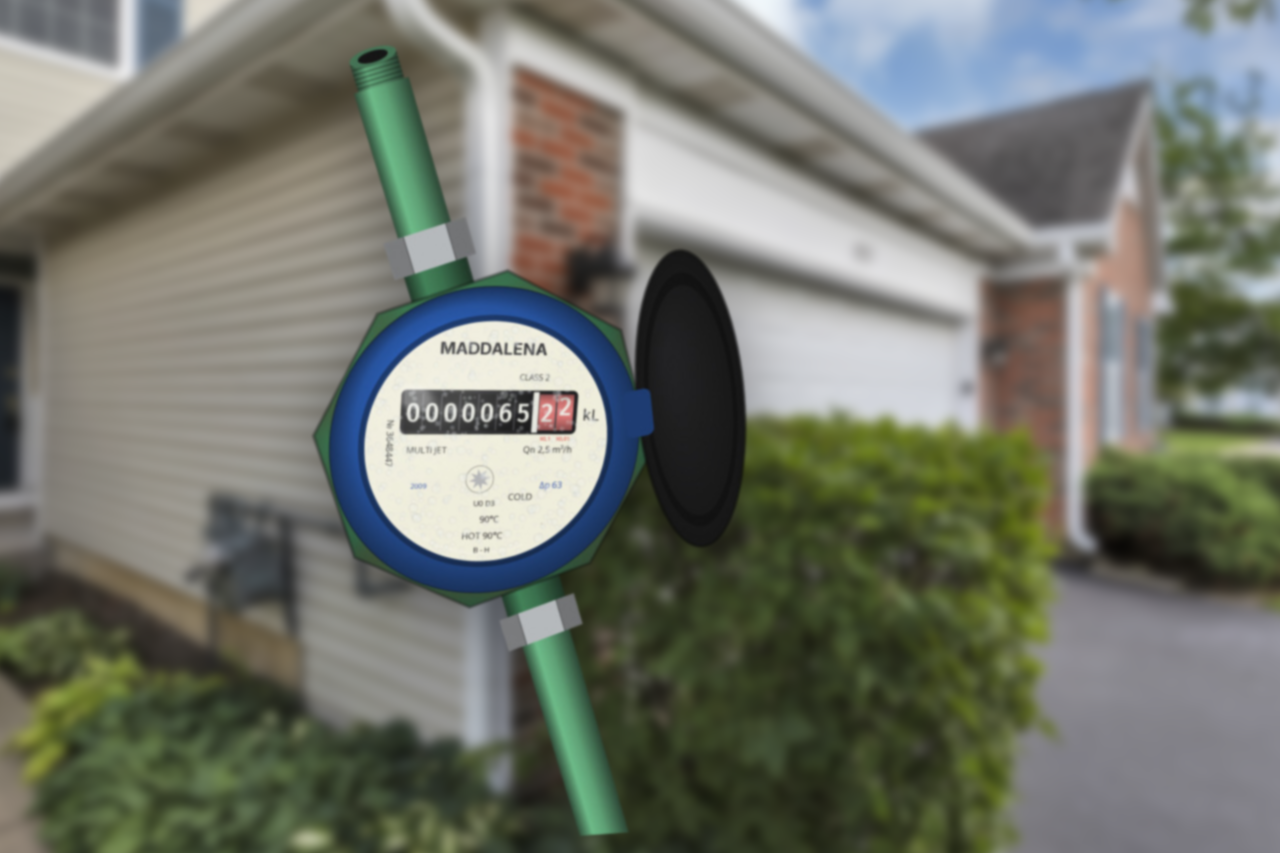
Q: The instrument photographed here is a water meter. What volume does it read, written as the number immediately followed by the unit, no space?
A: 65.22kL
